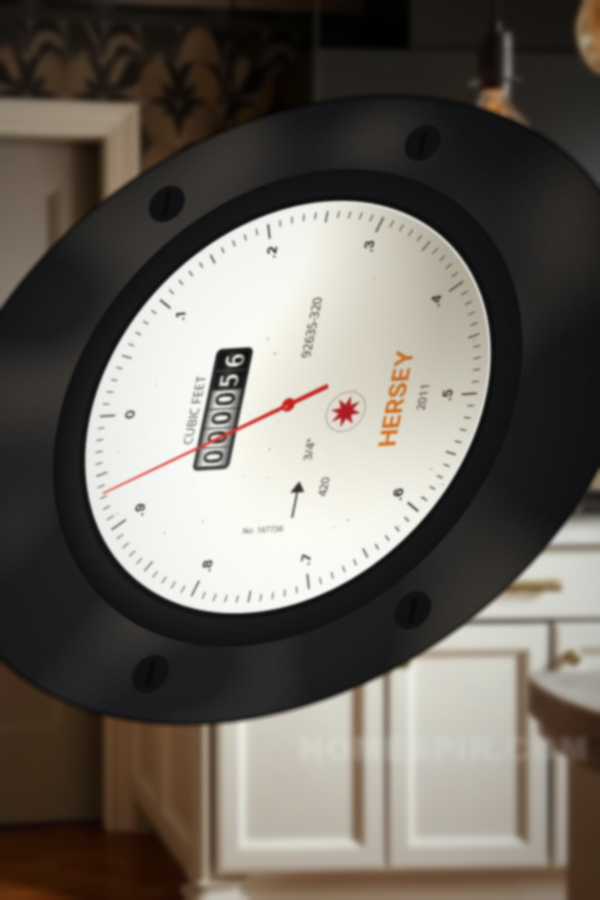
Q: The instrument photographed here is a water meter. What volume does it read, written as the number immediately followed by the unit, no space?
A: 55.93ft³
